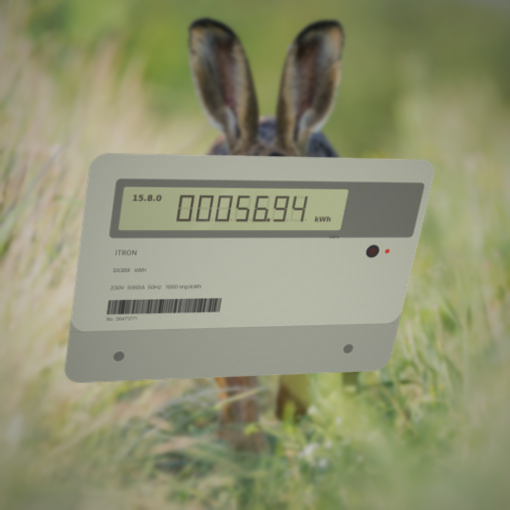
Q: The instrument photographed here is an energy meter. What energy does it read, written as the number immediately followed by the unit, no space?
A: 56.94kWh
